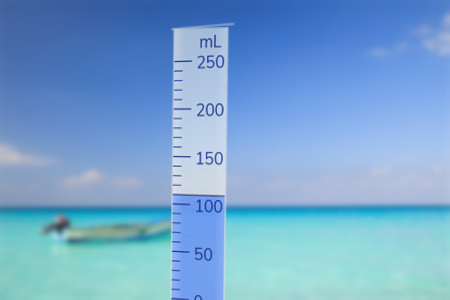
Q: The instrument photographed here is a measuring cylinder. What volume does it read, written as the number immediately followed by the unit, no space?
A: 110mL
